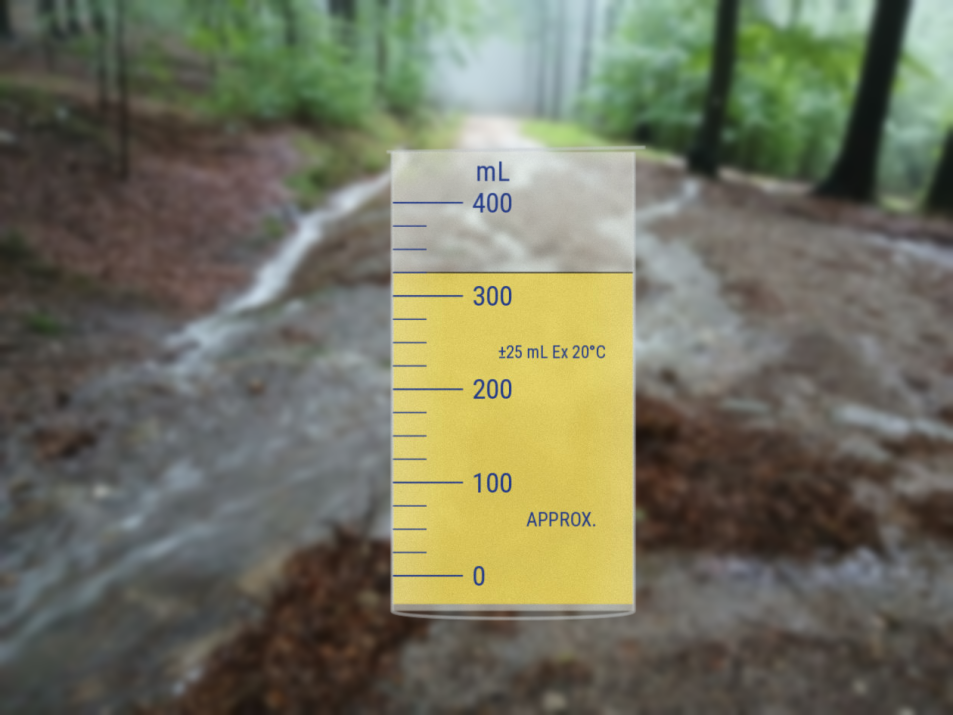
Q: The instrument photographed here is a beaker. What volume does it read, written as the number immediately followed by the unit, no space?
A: 325mL
